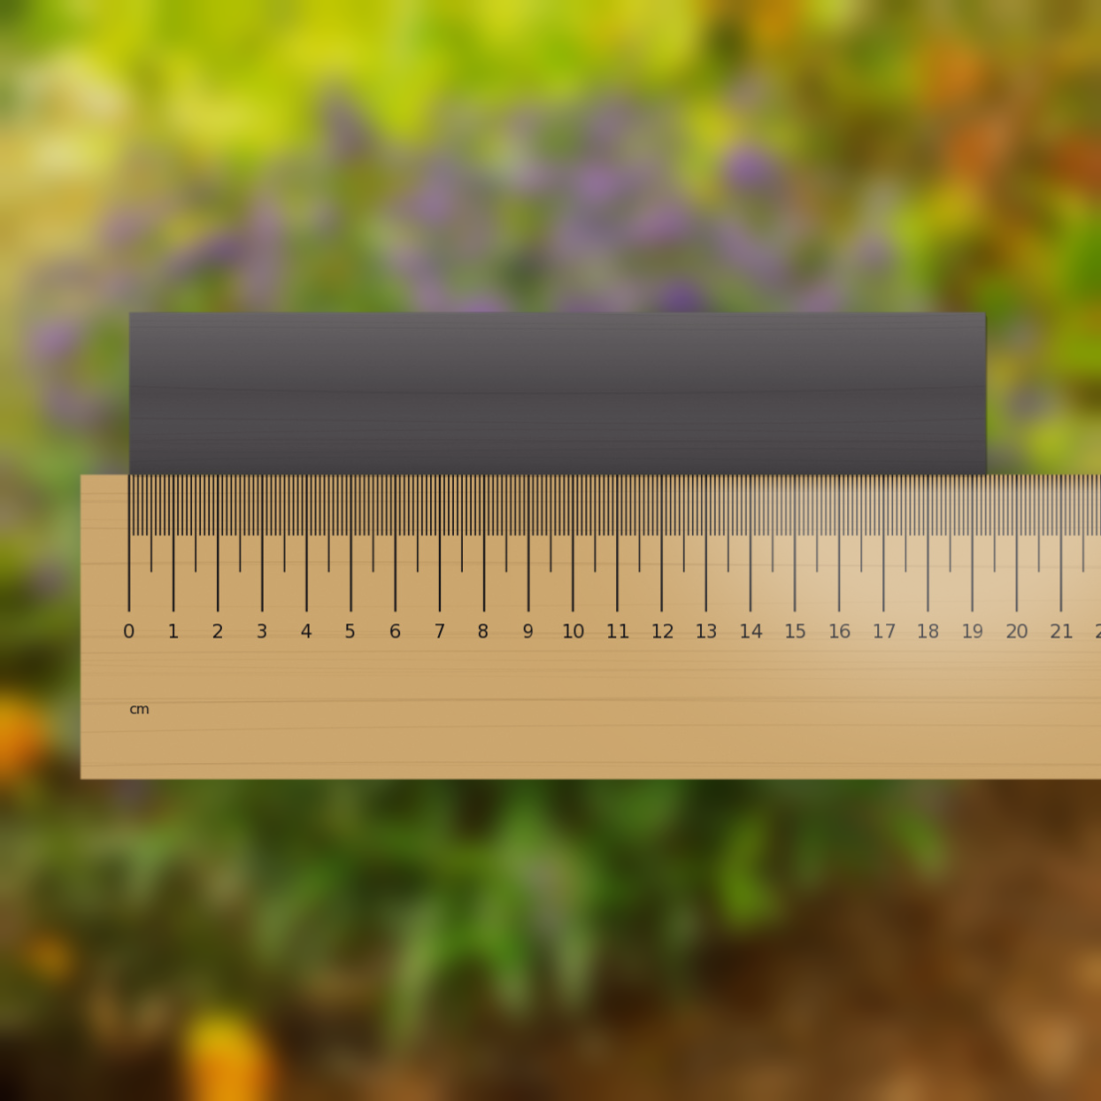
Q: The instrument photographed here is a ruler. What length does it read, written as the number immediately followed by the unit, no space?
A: 19.3cm
